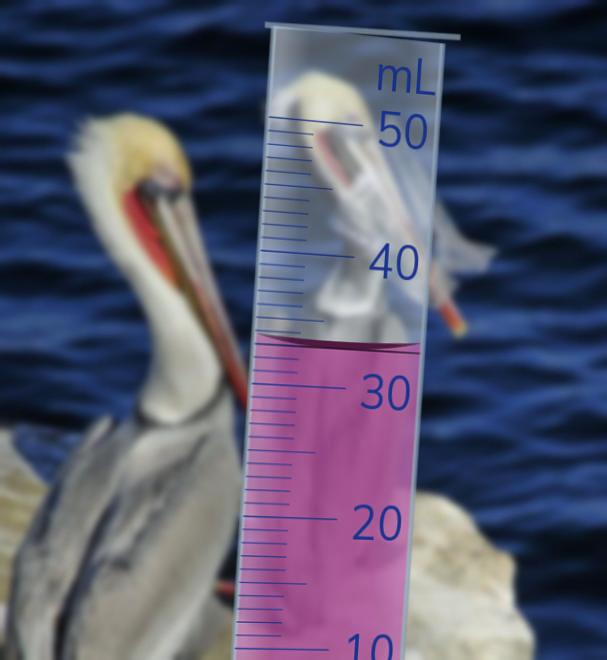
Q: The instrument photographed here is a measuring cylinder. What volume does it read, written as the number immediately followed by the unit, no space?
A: 33mL
